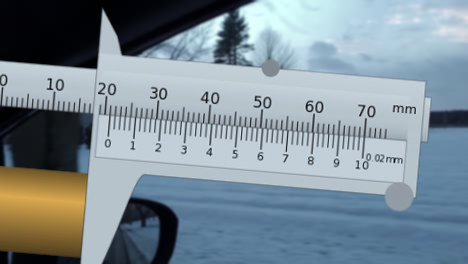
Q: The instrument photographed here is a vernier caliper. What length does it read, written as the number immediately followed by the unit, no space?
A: 21.0mm
